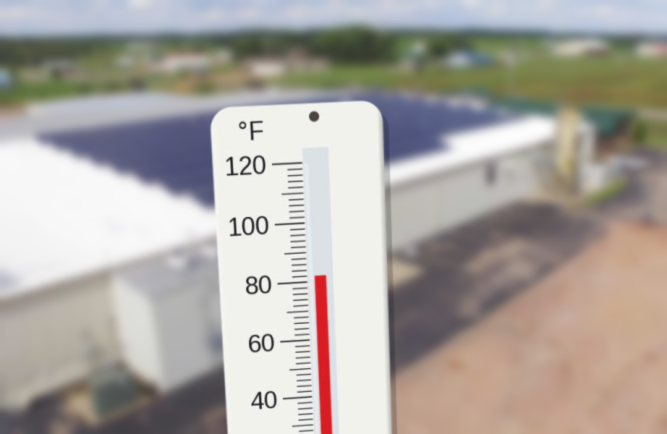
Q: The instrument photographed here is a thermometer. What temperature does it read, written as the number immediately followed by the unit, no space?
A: 82°F
